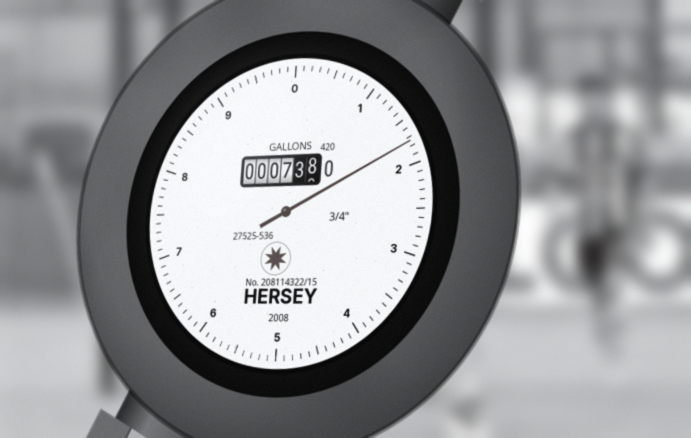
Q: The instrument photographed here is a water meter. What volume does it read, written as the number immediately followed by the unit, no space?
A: 7381.7gal
